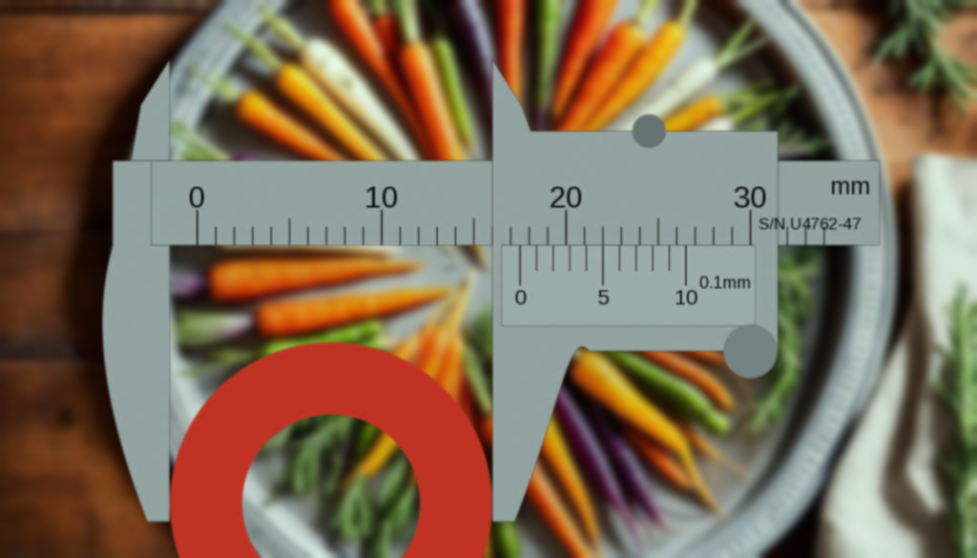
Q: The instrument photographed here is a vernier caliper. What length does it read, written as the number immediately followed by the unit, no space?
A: 17.5mm
